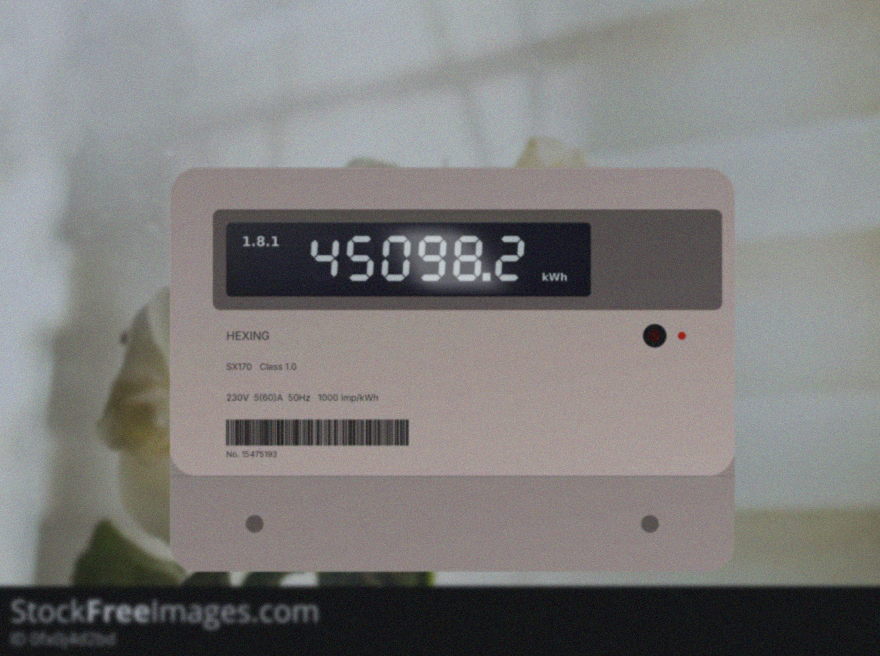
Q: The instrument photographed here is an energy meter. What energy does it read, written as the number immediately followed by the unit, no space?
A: 45098.2kWh
